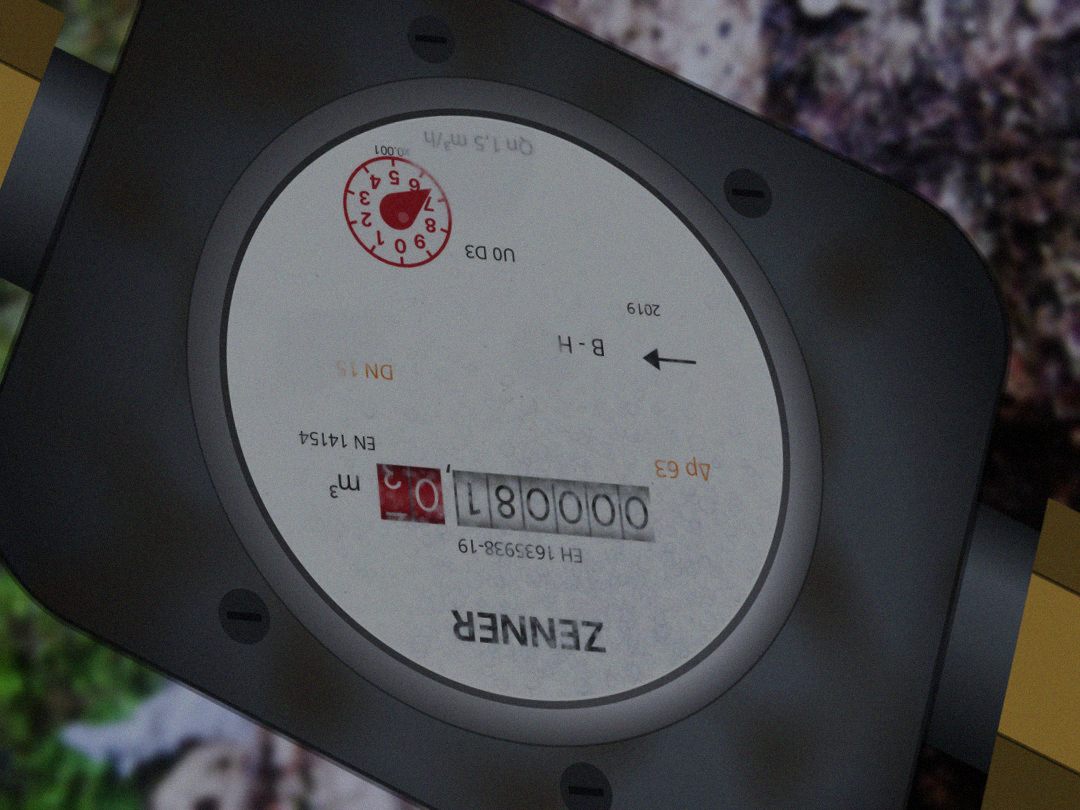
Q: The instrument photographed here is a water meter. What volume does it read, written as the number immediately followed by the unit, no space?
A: 81.026m³
